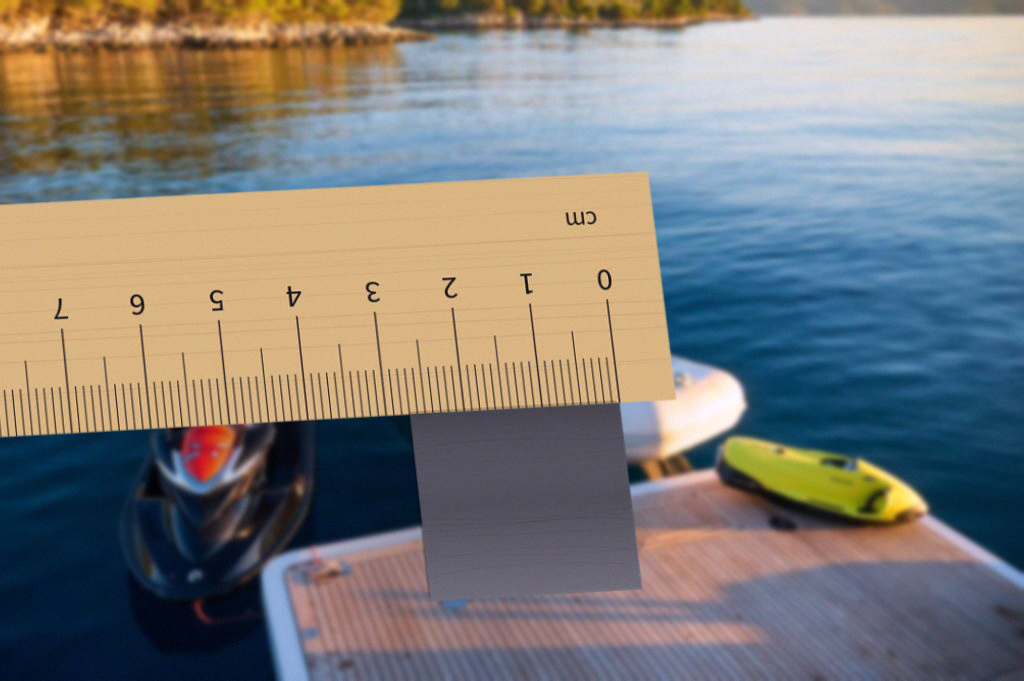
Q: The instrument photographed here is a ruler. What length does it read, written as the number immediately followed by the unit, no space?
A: 2.7cm
